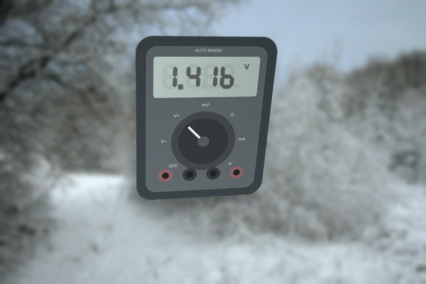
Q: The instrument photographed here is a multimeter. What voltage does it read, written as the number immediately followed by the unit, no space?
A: 1.416V
